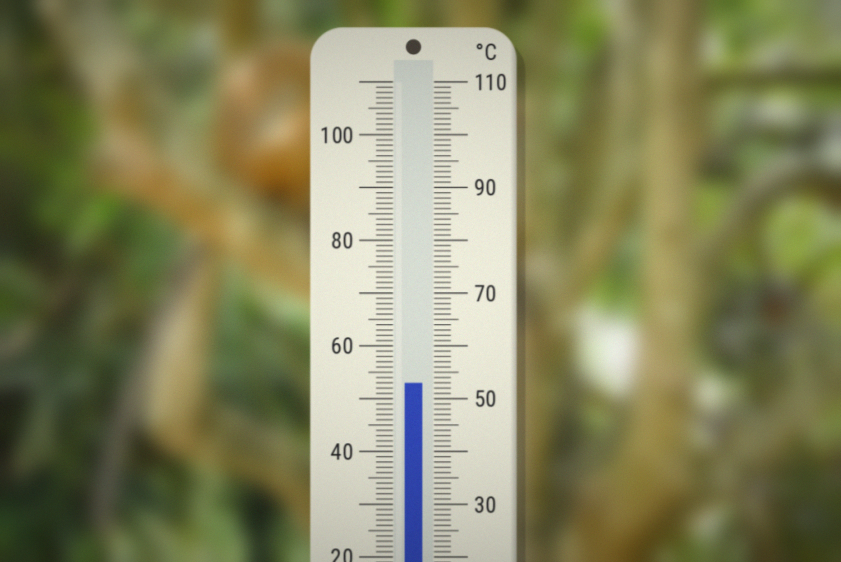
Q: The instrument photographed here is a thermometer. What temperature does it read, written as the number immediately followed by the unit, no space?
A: 53°C
